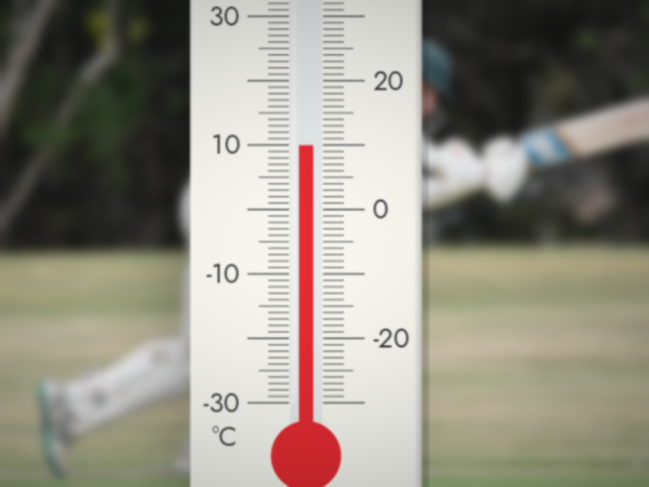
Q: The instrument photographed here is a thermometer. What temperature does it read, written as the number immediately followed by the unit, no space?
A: 10°C
